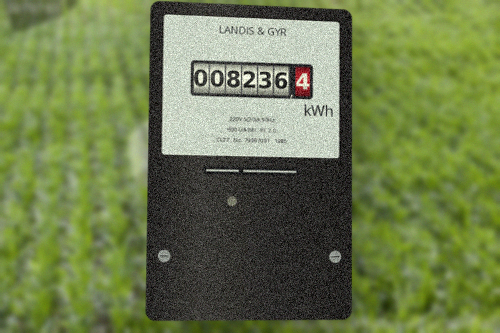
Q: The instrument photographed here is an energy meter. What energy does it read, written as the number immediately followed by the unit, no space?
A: 8236.4kWh
